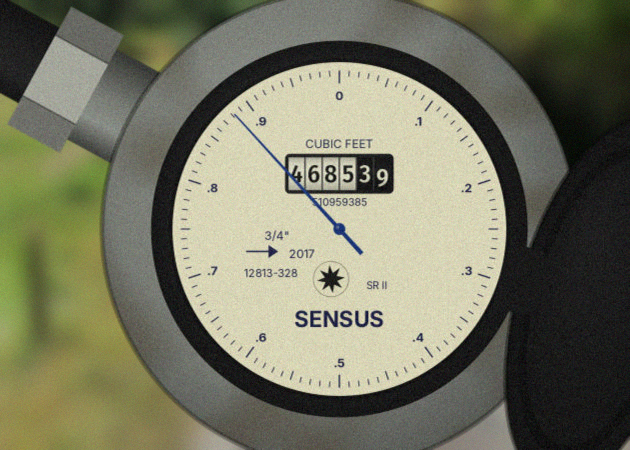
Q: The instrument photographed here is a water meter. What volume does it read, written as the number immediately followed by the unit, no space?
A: 468538.88ft³
